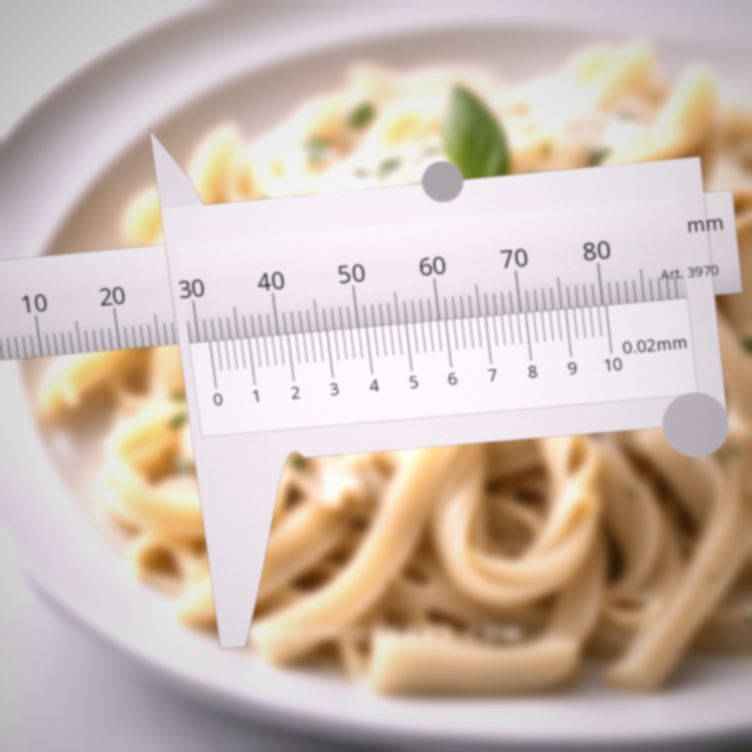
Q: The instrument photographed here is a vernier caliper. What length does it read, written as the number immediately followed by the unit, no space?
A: 31.4mm
